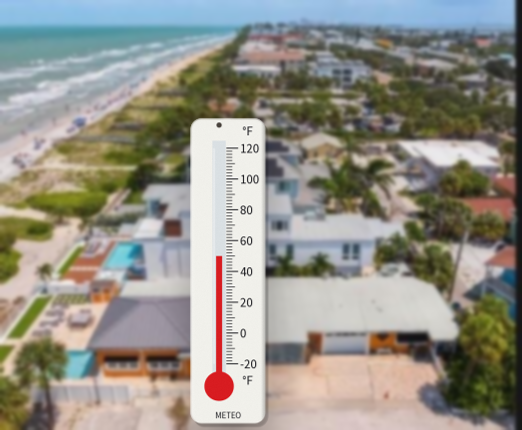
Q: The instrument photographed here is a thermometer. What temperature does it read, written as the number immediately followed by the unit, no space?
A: 50°F
